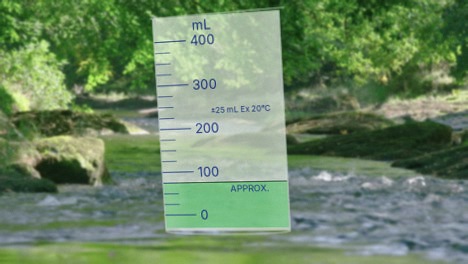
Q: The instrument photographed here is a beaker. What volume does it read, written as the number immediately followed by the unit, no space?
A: 75mL
